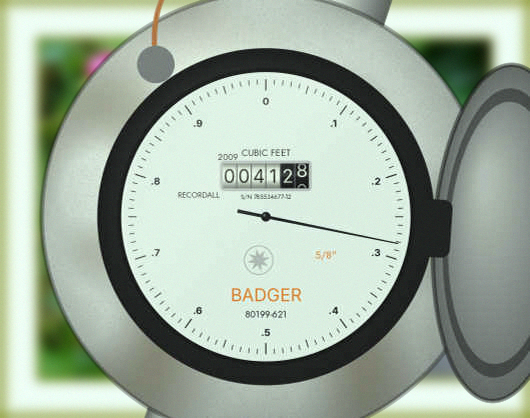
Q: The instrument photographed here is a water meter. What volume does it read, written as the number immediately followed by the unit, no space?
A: 4128.28ft³
